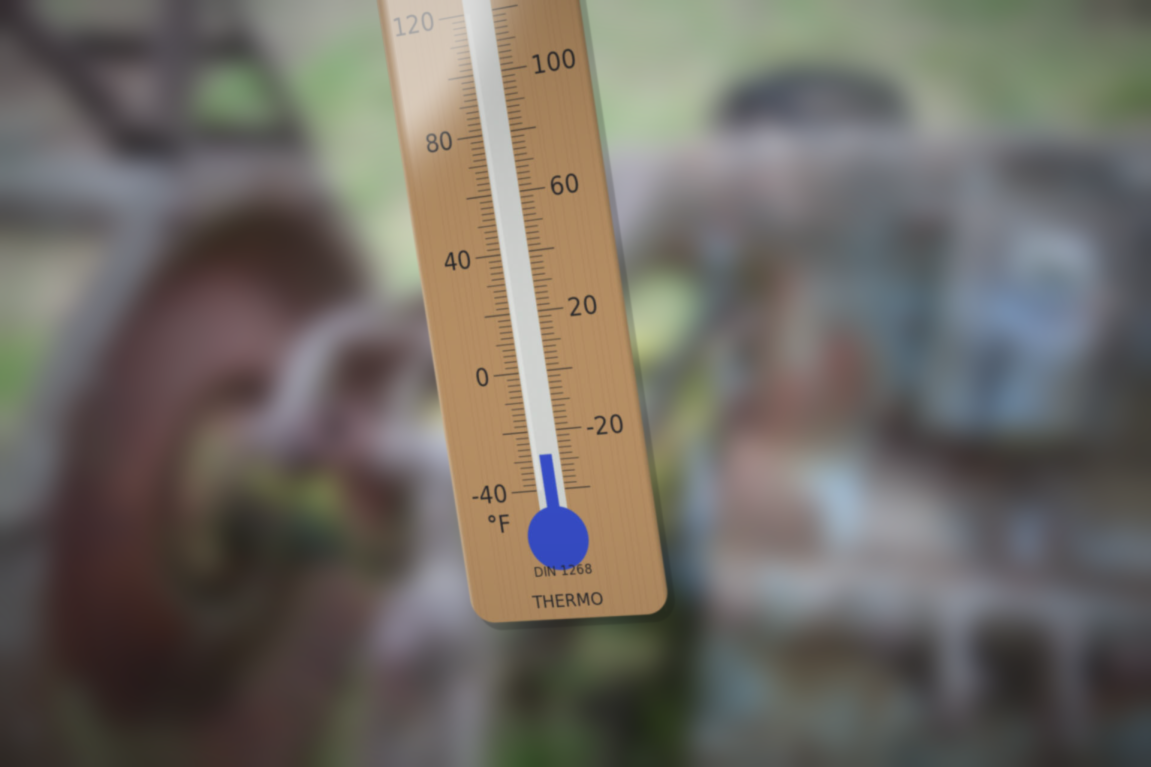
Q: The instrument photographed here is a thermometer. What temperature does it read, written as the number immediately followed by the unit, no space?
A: -28°F
